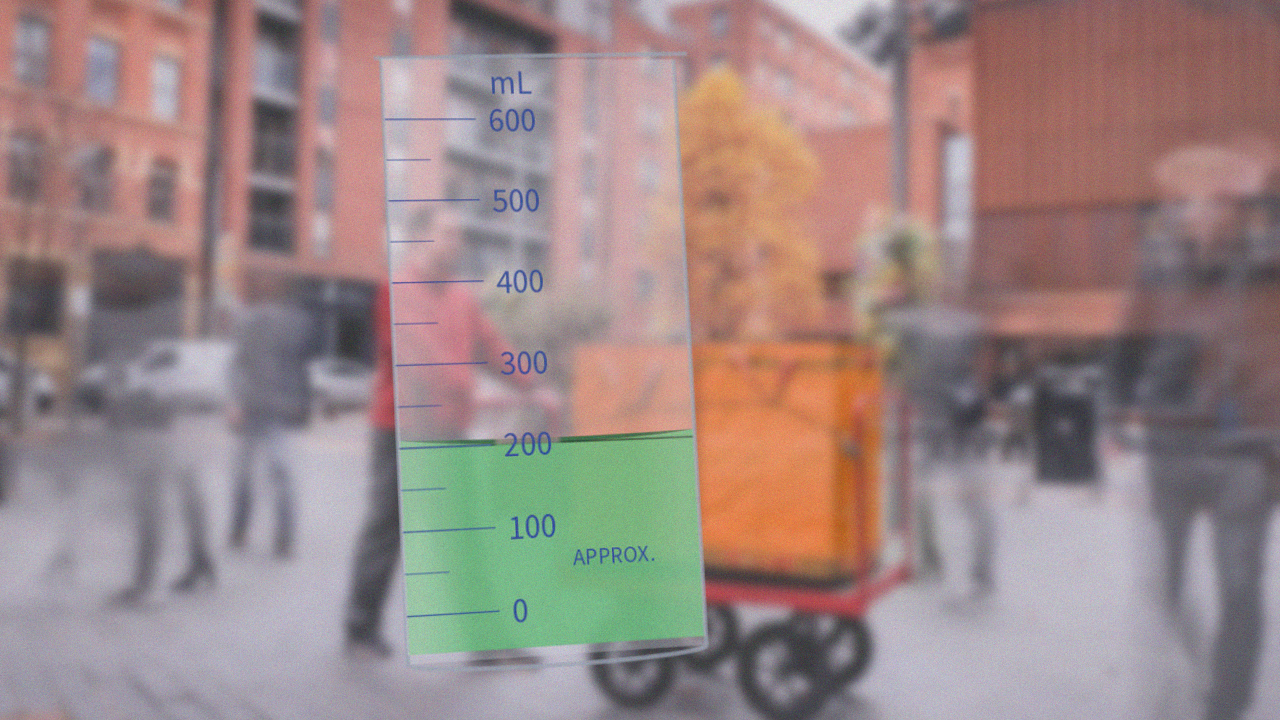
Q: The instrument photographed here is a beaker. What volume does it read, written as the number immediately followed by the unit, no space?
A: 200mL
